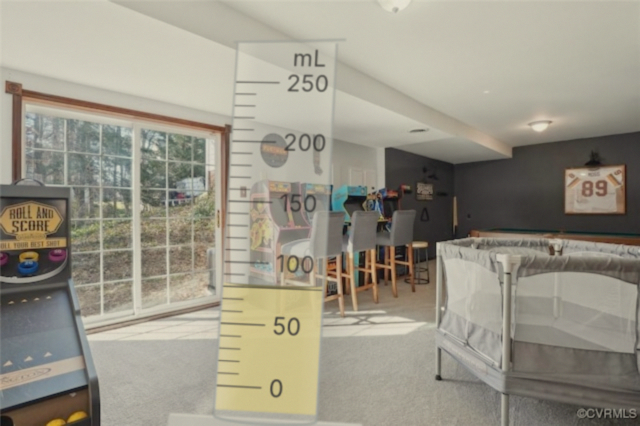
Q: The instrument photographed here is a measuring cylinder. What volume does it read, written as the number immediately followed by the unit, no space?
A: 80mL
